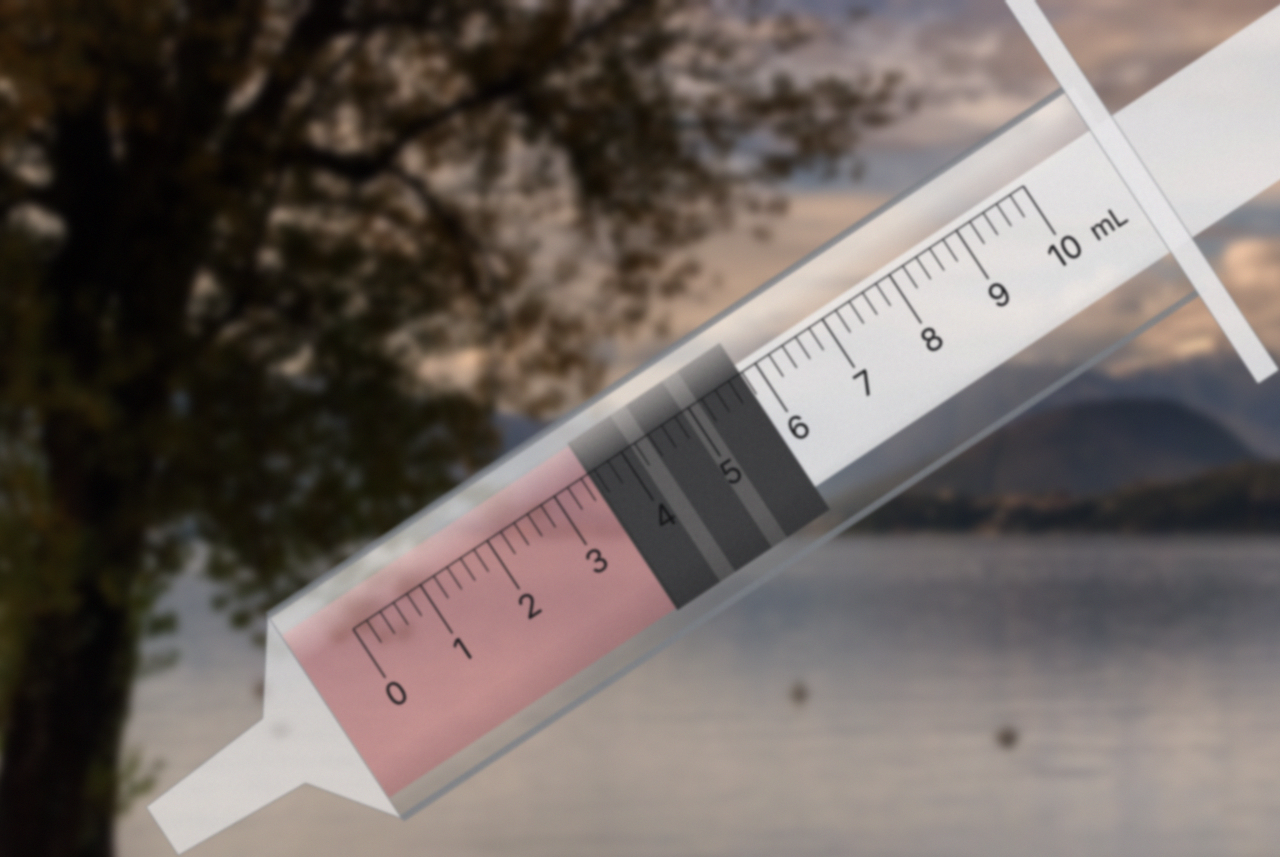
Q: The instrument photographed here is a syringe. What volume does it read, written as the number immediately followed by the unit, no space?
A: 3.5mL
